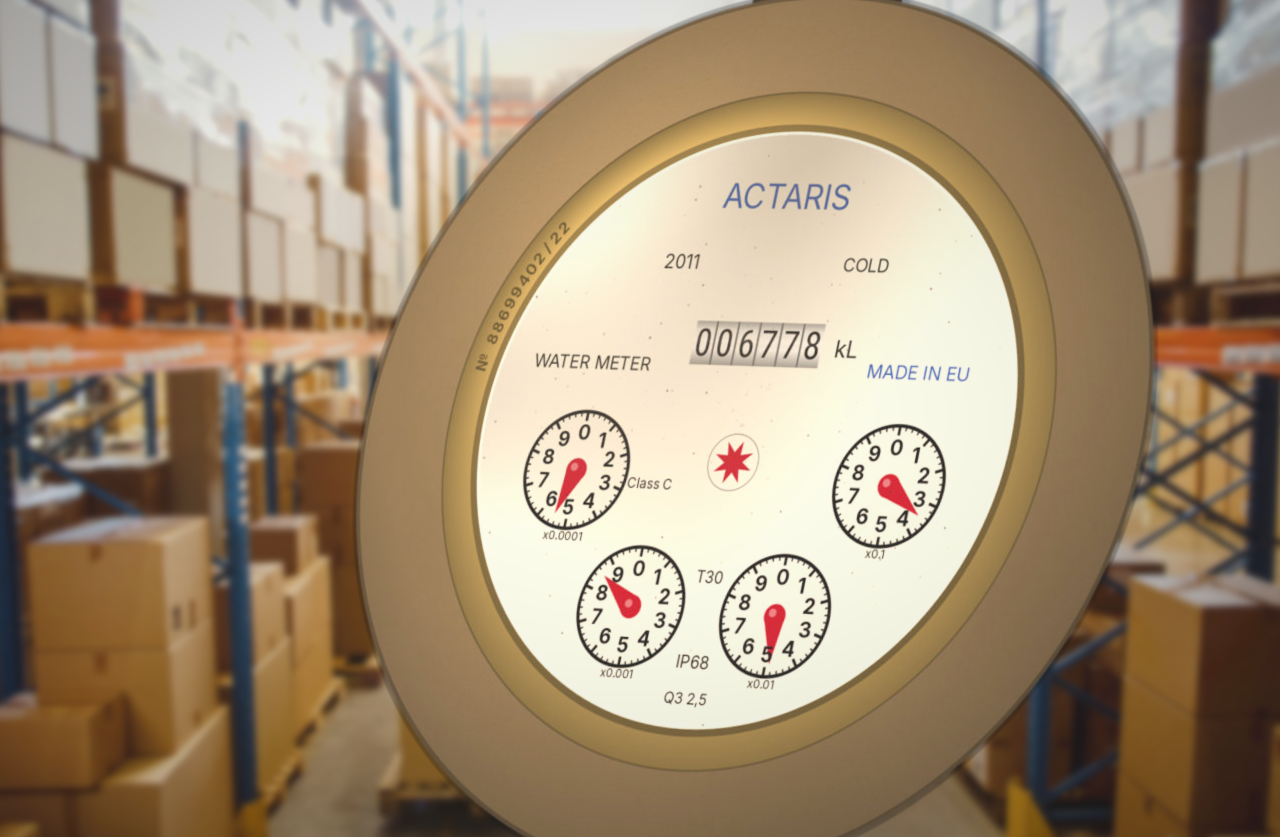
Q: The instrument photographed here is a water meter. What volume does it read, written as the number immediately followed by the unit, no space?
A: 6778.3485kL
